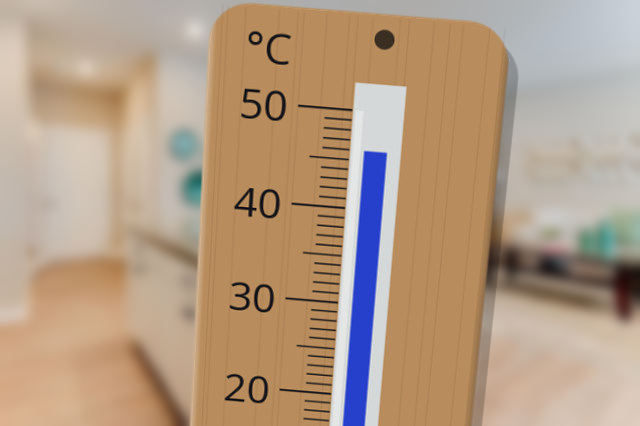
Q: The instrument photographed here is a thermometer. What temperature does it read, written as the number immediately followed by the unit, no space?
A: 46°C
